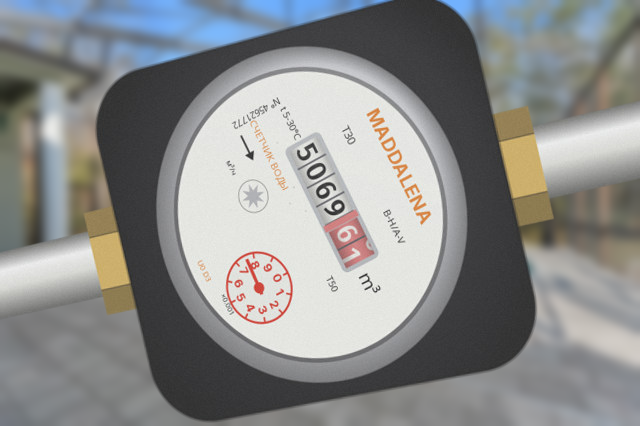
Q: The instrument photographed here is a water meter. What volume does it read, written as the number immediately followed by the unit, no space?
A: 5069.607m³
